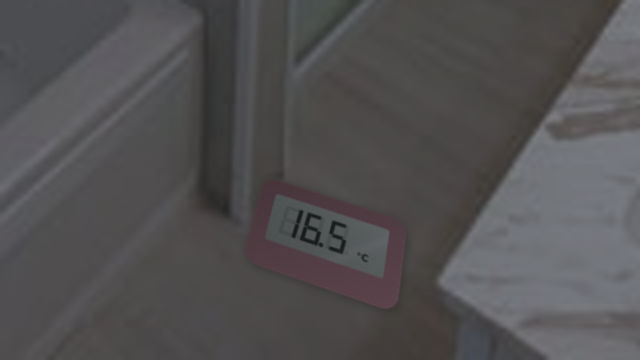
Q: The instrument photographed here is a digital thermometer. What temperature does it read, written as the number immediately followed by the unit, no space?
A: 16.5°C
